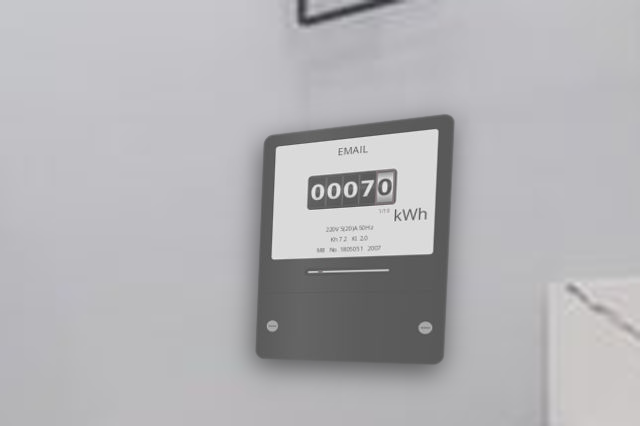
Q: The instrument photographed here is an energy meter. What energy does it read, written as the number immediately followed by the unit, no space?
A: 7.0kWh
